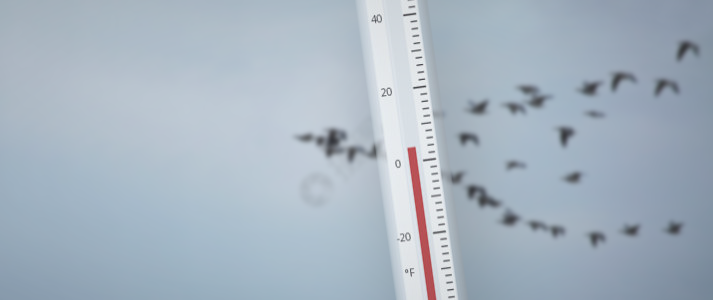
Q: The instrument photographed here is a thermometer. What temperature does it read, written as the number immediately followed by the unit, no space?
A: 4°F
